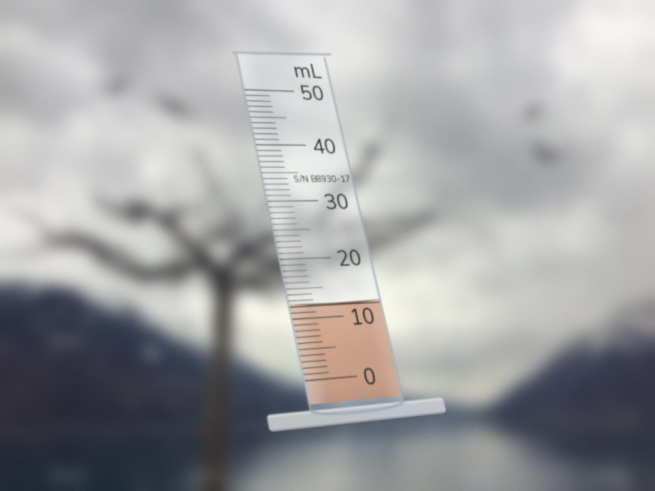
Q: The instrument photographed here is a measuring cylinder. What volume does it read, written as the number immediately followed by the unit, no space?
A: 12mL
